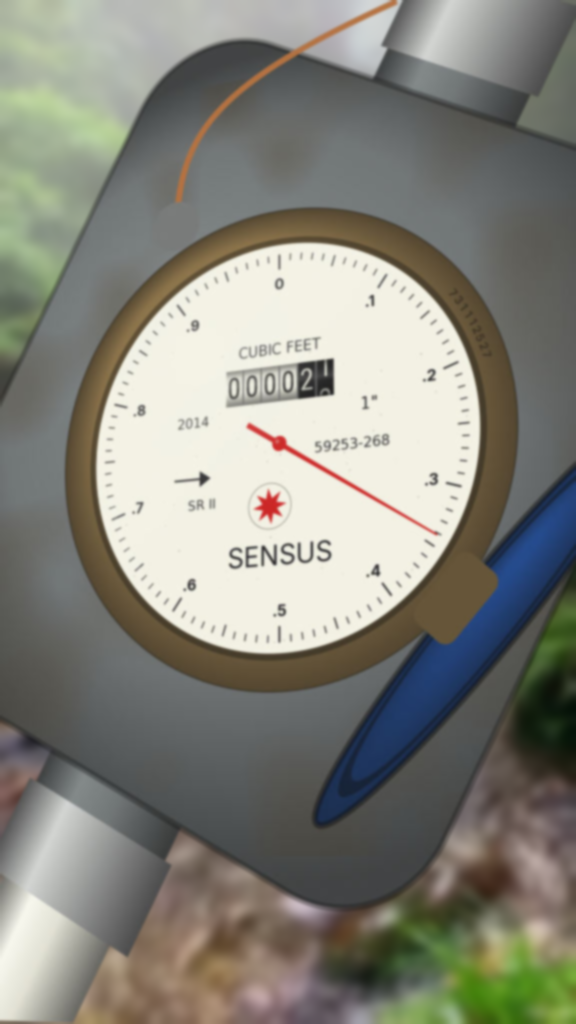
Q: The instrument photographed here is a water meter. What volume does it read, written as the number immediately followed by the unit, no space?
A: 21.34ft³
